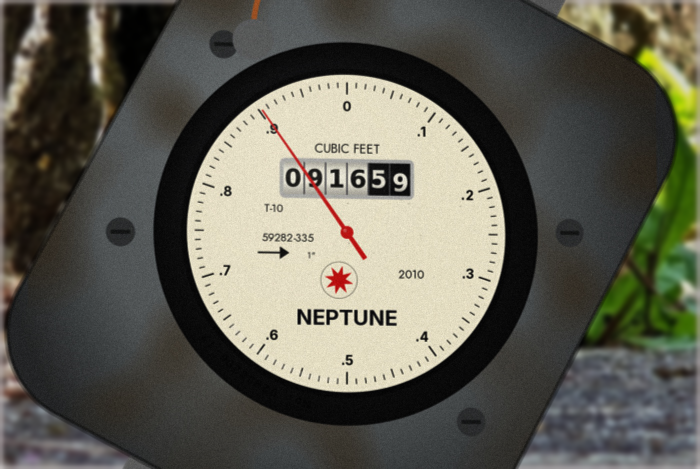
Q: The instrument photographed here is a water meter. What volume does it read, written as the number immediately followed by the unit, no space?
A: 91658.90ft³
